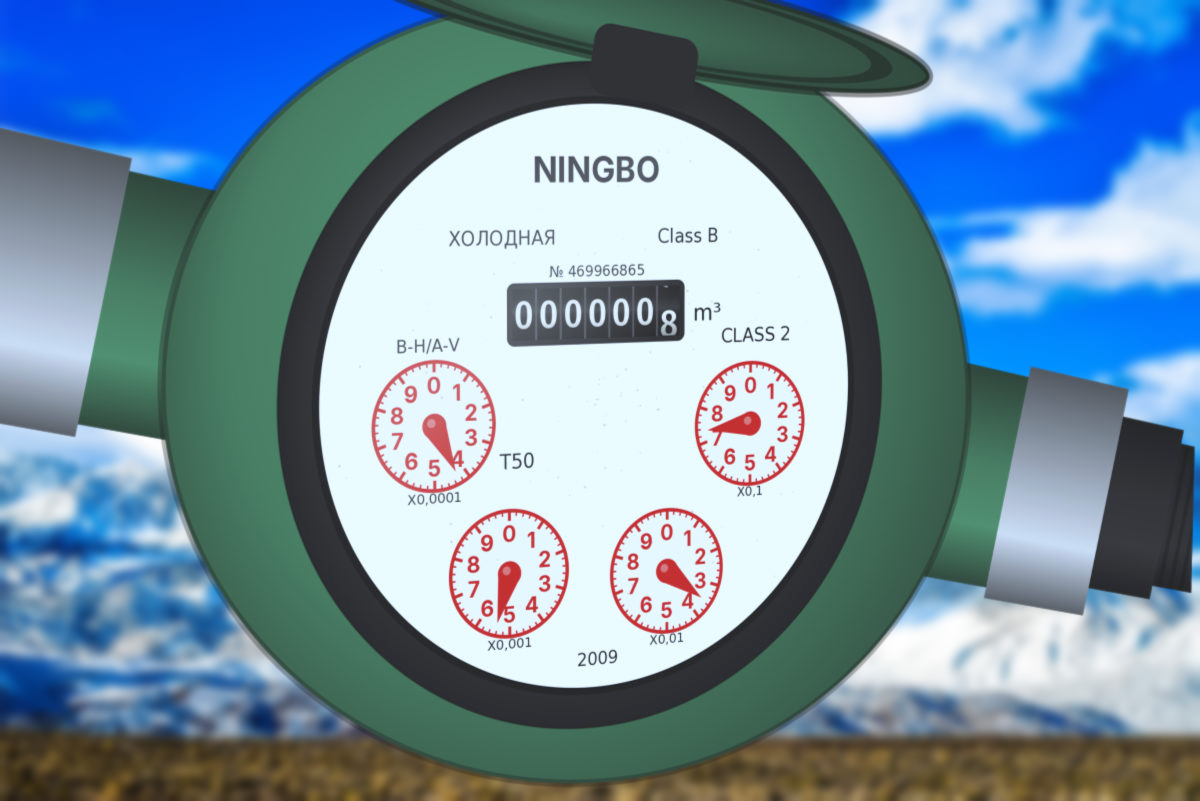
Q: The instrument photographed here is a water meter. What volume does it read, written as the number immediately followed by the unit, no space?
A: 7.7354m³
